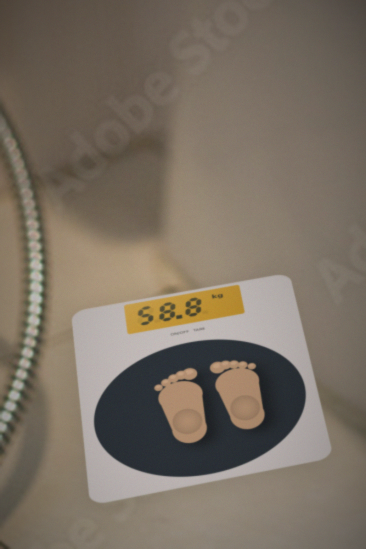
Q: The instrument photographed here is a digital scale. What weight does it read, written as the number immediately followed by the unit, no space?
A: 58.8kg
